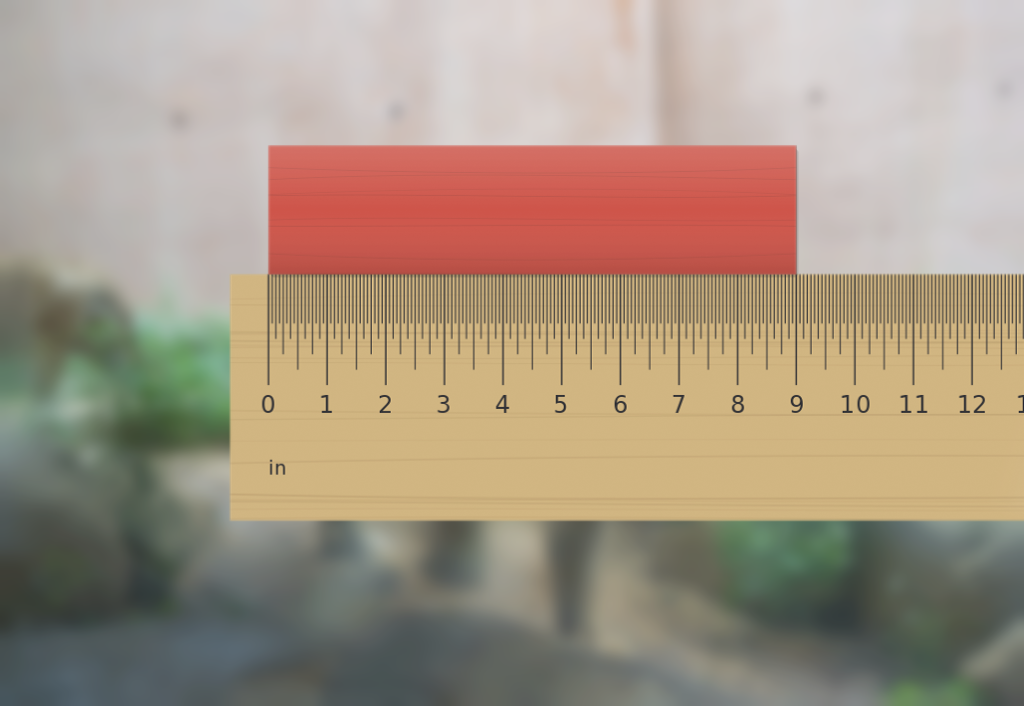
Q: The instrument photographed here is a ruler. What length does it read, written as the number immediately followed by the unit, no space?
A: 9in
